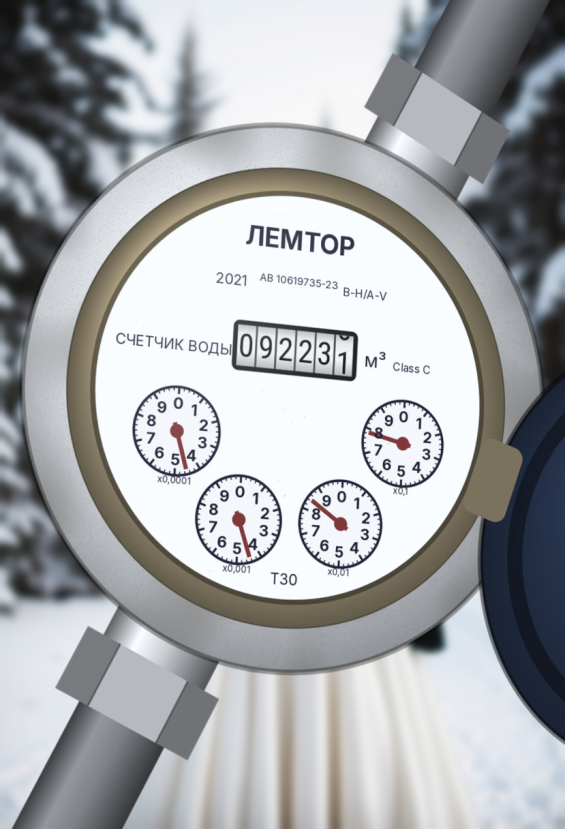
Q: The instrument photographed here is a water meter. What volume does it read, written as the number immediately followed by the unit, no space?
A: 92230.7844m³
